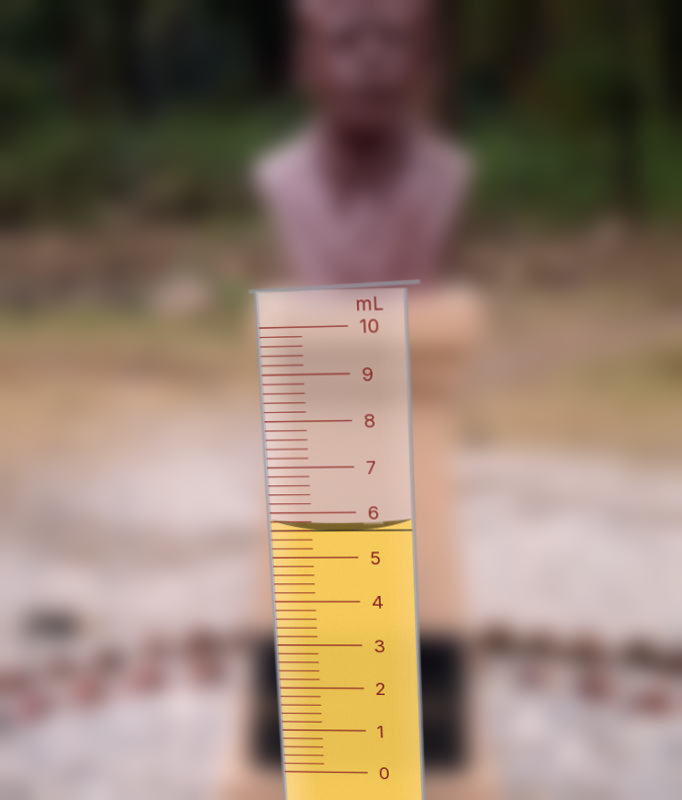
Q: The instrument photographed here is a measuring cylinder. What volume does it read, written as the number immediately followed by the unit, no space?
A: 5.6mL
